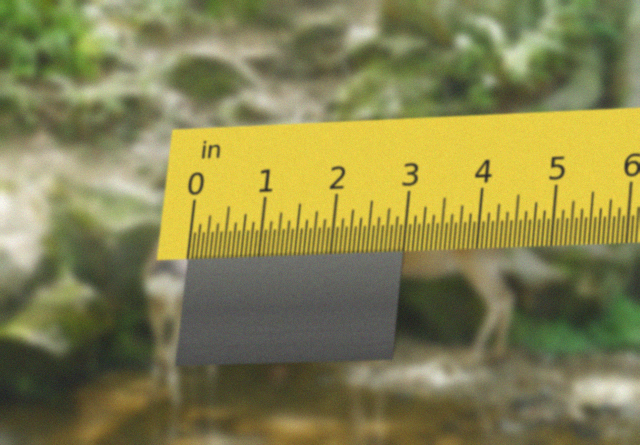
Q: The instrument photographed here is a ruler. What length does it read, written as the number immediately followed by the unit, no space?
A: 3in
